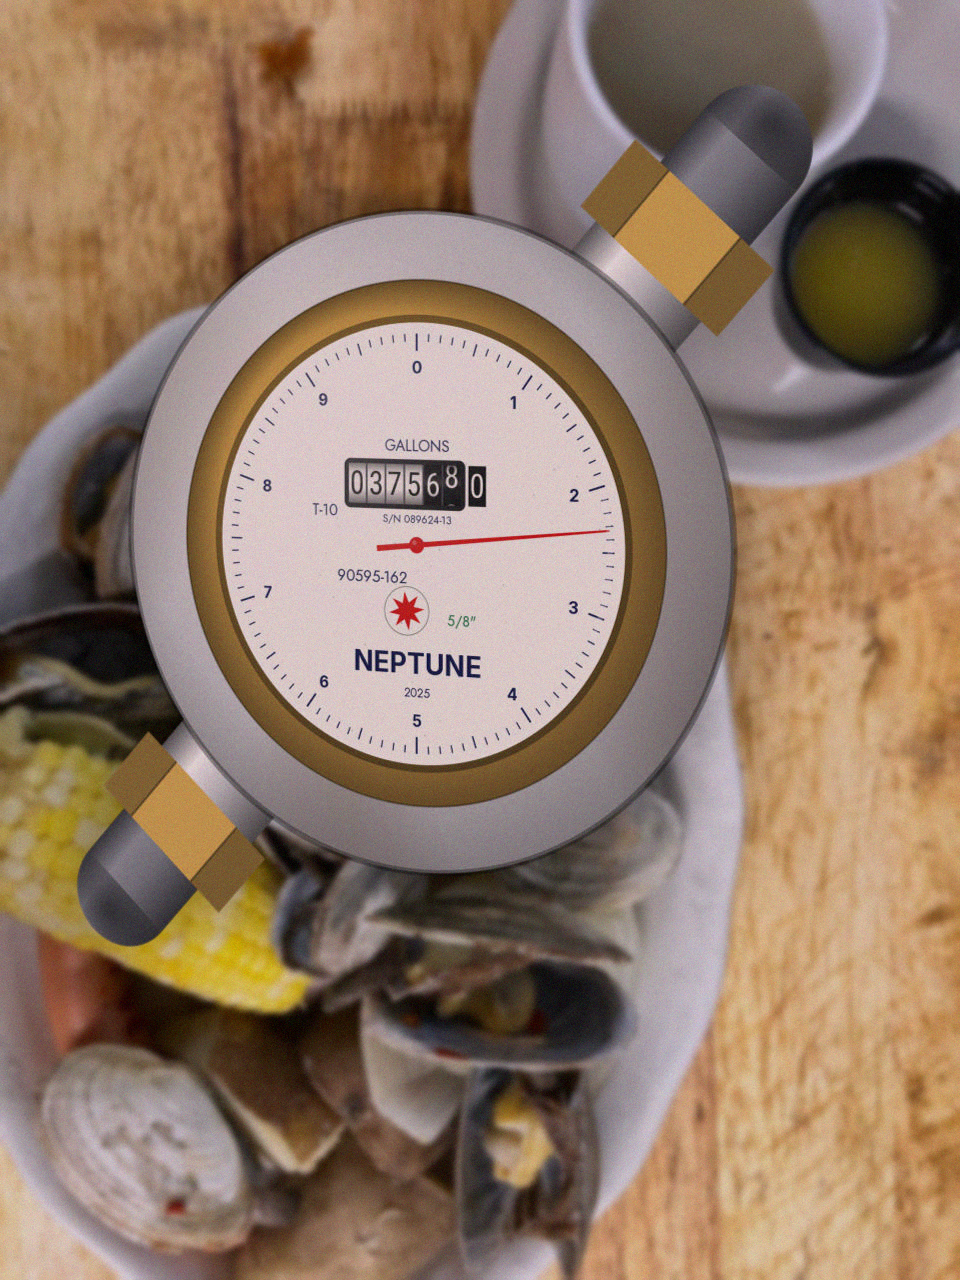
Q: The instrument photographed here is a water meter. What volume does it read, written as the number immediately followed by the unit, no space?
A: 375682.3gal
